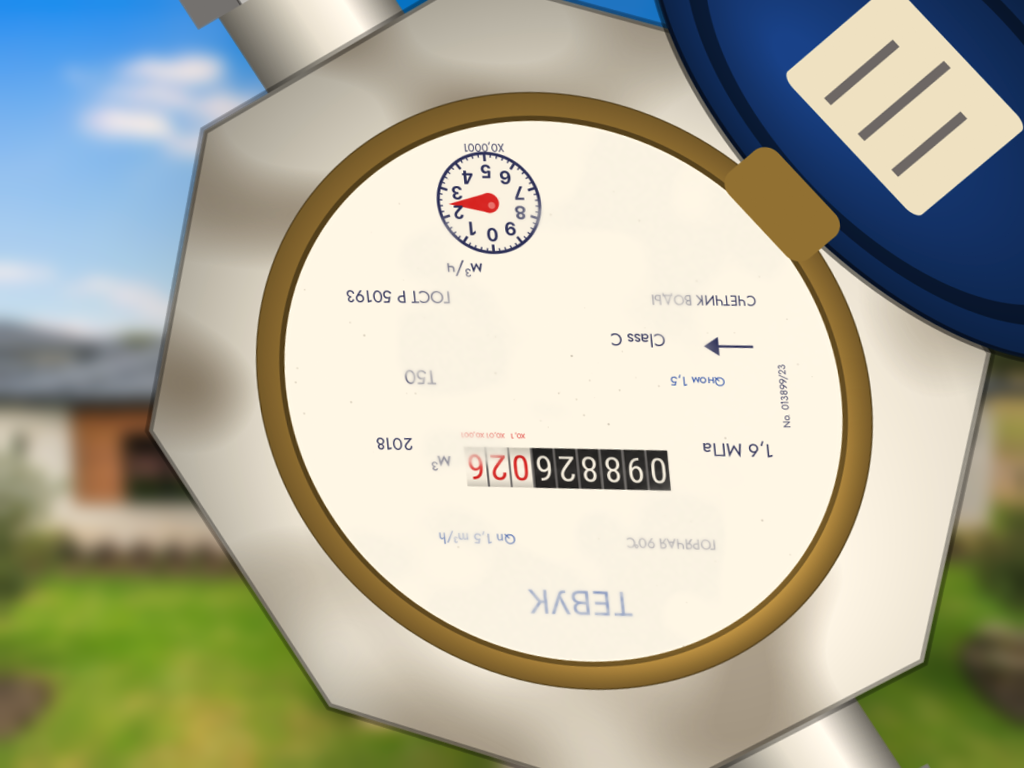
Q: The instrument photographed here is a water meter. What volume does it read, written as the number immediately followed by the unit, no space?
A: 98826.0262m³
